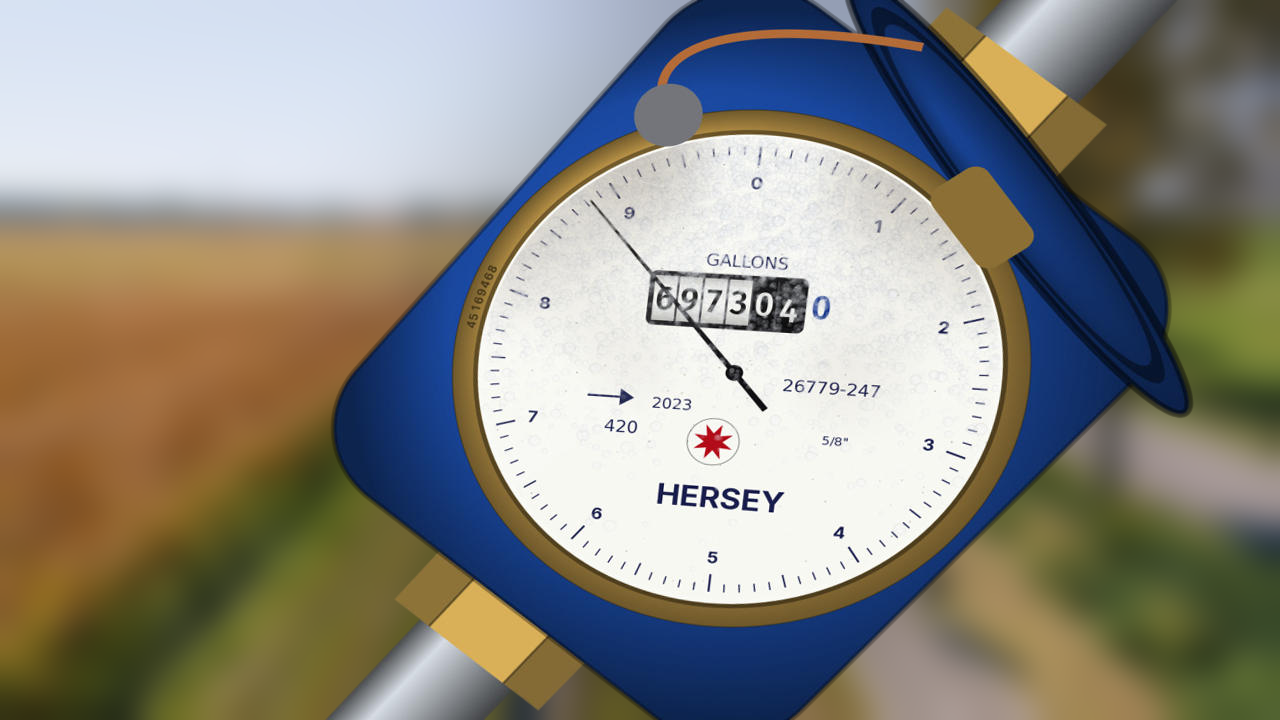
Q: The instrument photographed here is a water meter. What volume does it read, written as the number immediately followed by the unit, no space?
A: 6973038.8gal
